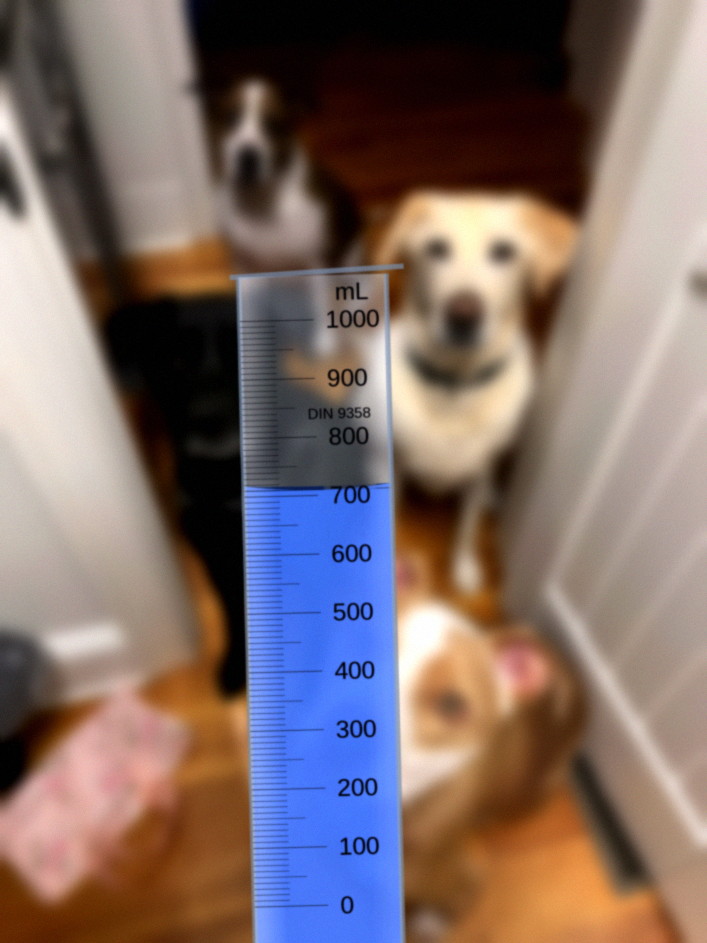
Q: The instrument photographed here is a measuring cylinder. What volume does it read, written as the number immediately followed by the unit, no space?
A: 710mL
